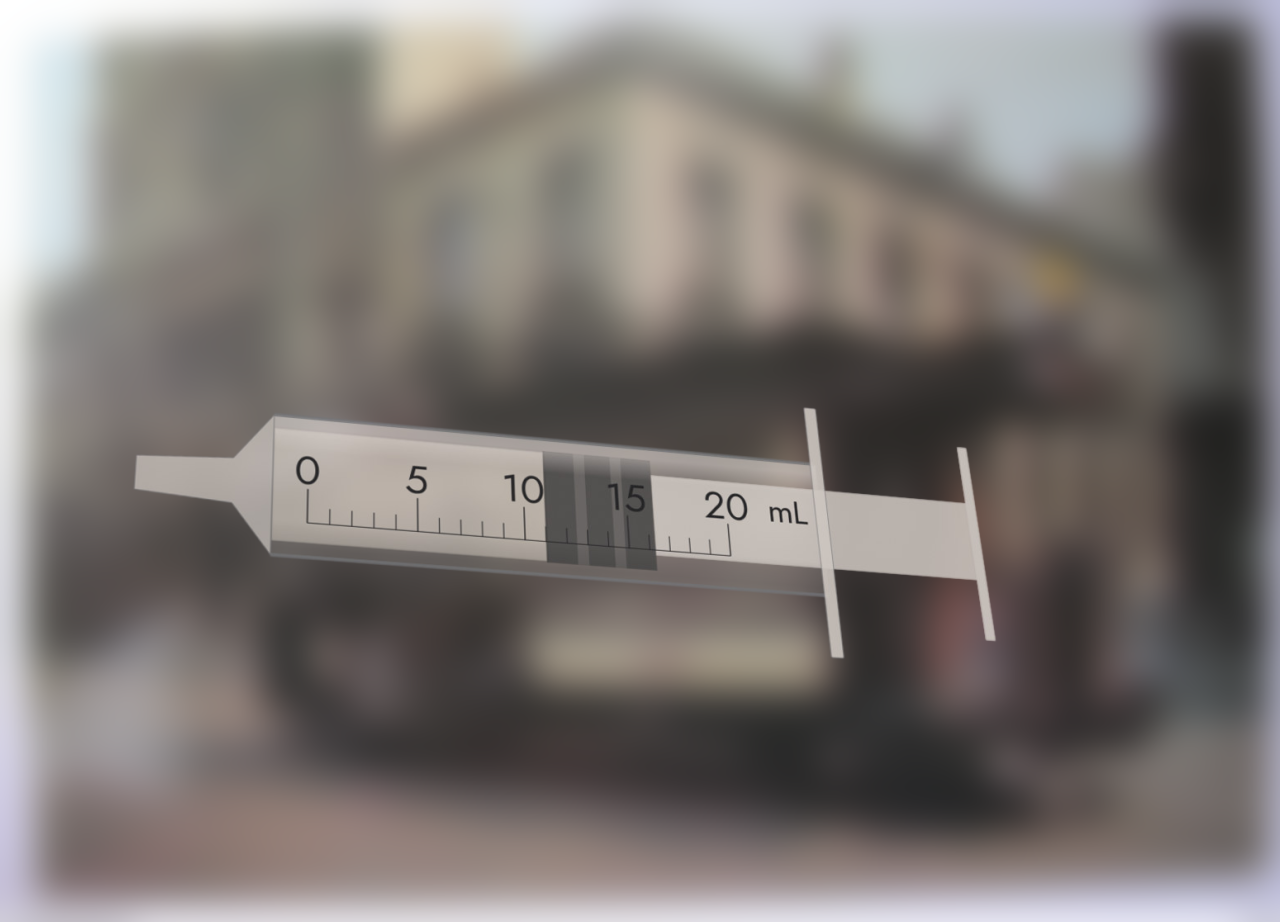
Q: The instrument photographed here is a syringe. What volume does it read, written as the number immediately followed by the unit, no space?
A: 11mL
